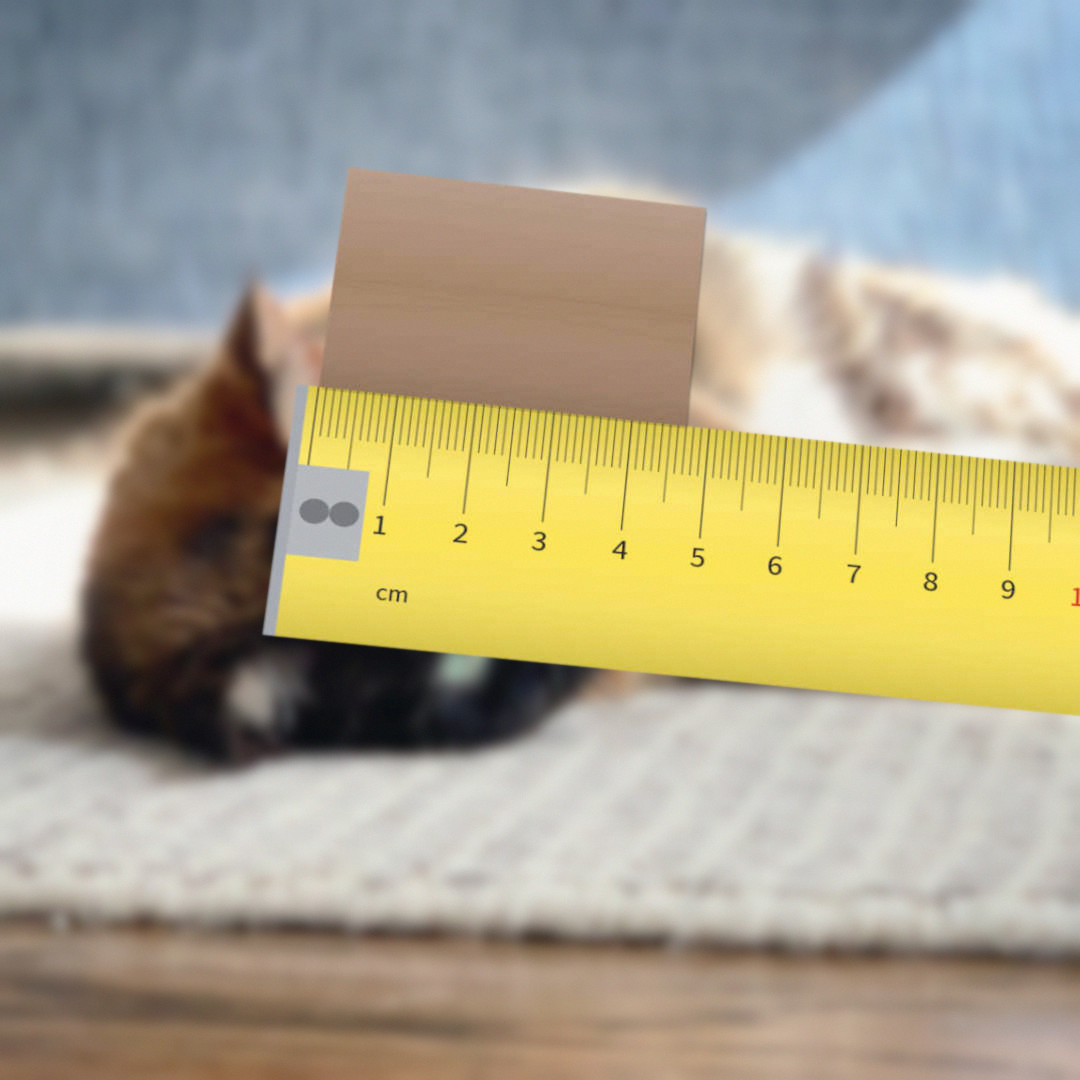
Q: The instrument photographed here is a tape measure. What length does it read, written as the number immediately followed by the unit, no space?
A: 4.7cm
